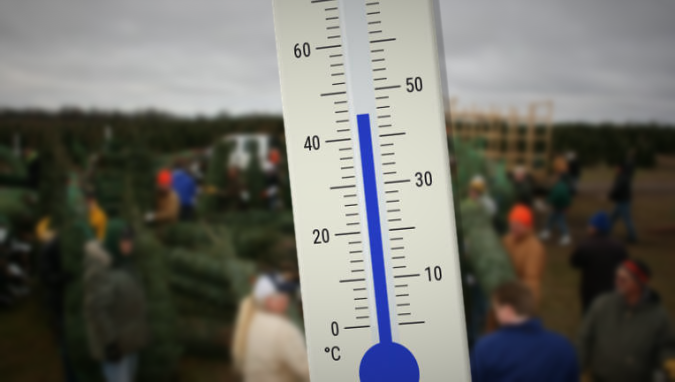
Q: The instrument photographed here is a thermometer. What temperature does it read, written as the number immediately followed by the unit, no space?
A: 45°C
